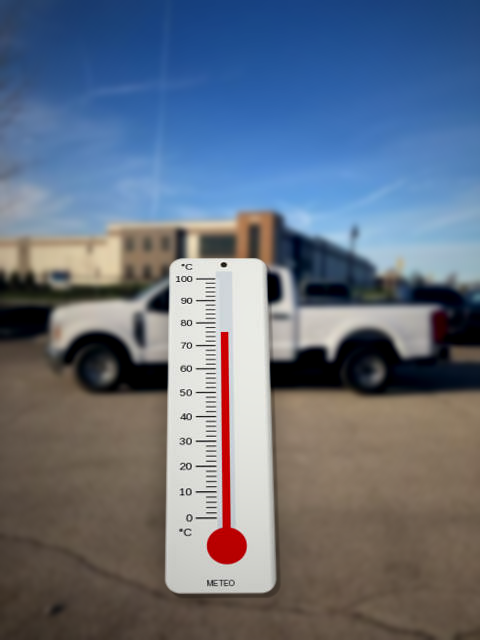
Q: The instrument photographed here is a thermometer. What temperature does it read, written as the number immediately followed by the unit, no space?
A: 76°C
